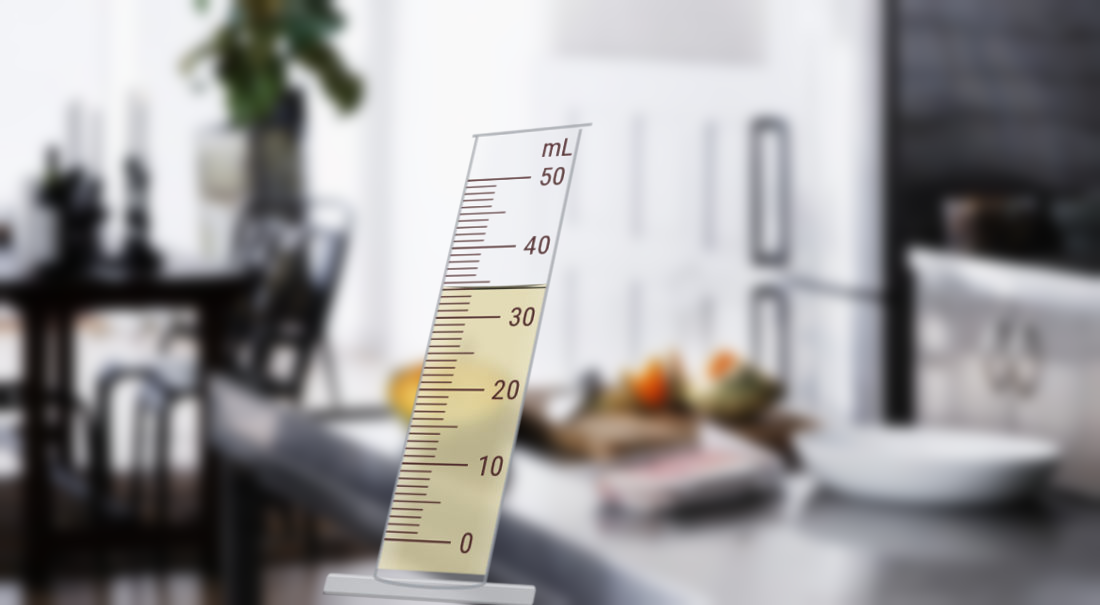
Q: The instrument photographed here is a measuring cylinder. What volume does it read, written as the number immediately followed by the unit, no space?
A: 34mL
